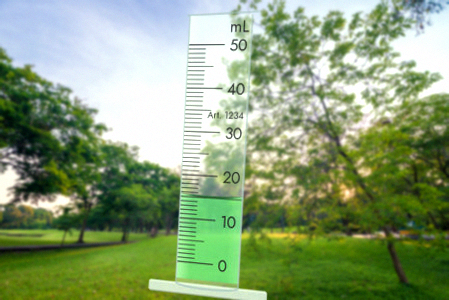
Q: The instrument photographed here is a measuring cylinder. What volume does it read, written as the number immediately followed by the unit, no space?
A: 15mL
